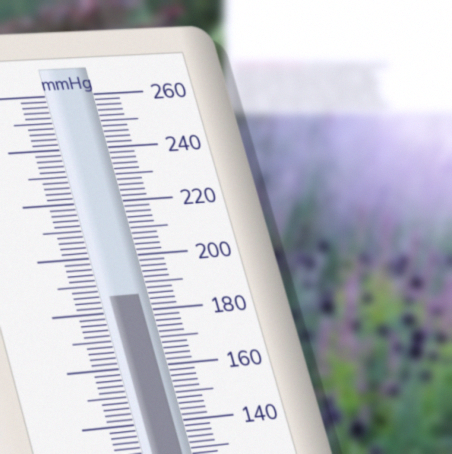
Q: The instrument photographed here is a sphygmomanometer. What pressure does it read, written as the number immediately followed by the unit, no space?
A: 186mmHg
